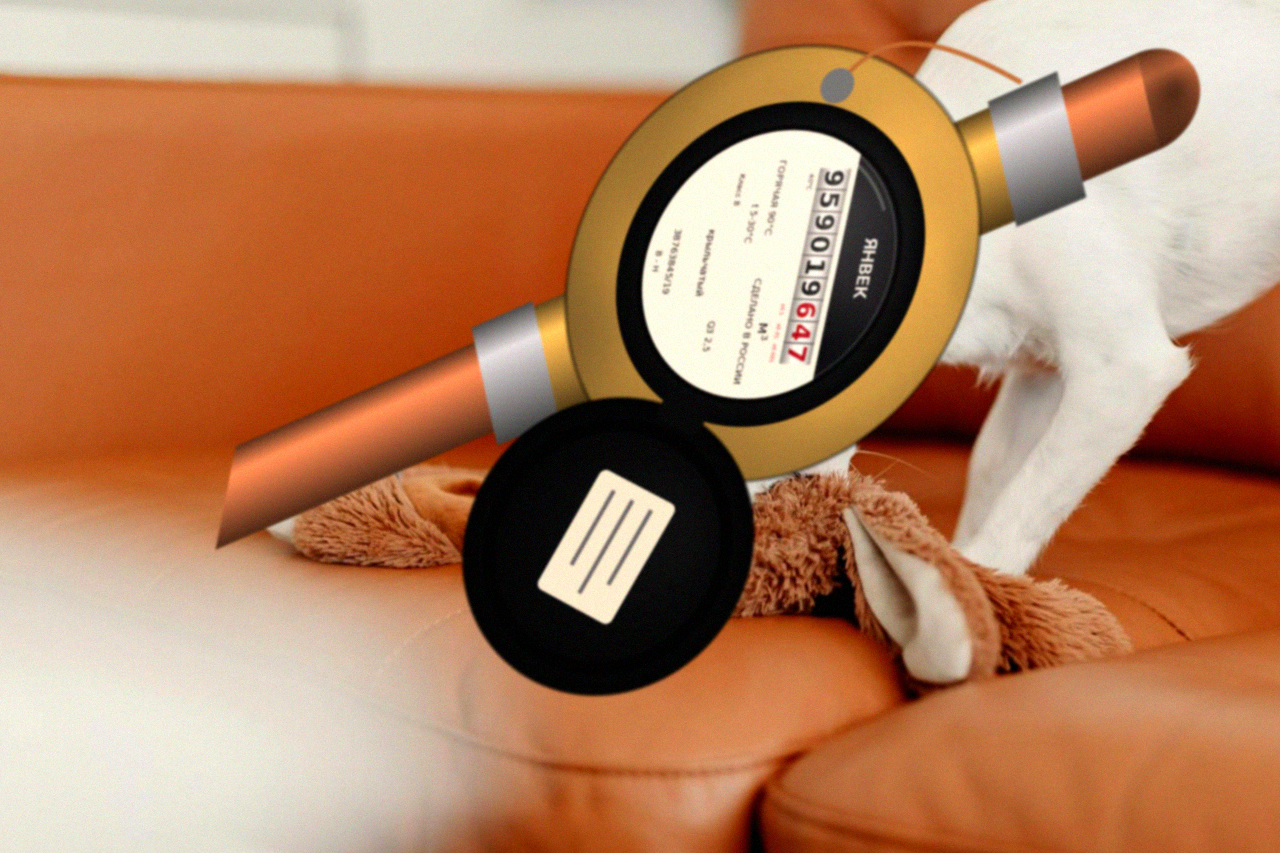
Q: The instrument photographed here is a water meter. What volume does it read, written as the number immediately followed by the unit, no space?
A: 959019.647m³
